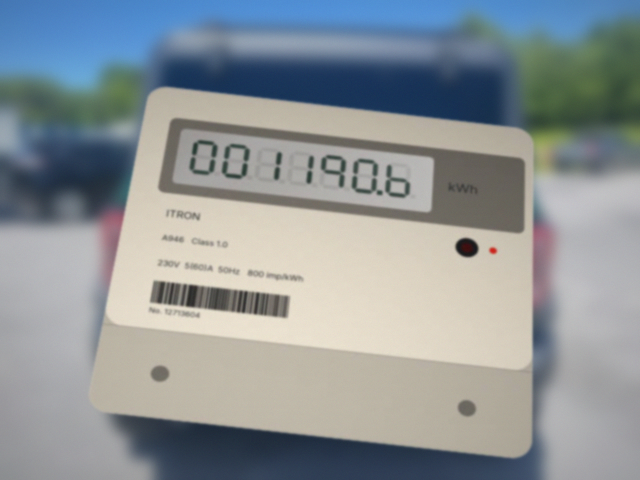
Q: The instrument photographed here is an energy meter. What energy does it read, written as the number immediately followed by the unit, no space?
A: 1190.6kWh
